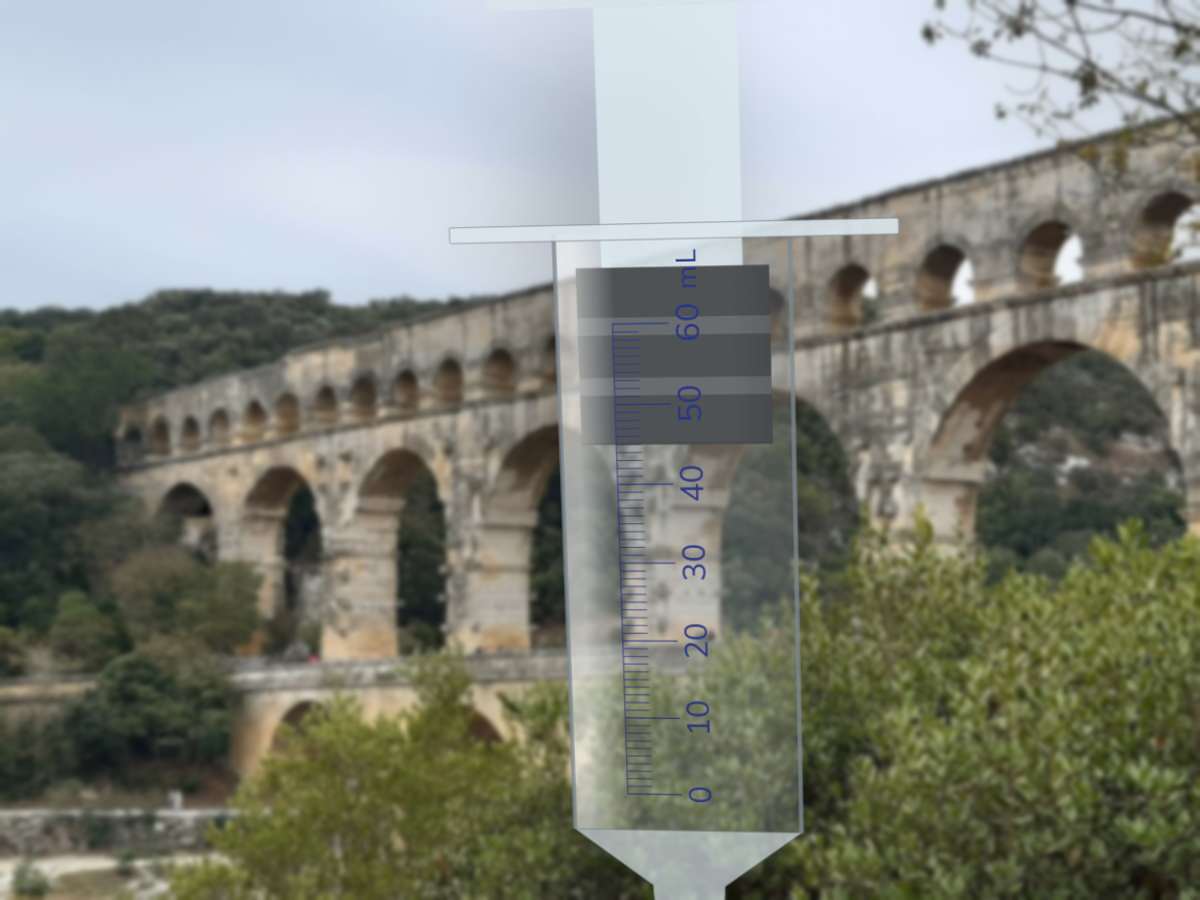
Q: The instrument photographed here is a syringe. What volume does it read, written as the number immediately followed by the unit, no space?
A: 45mL
